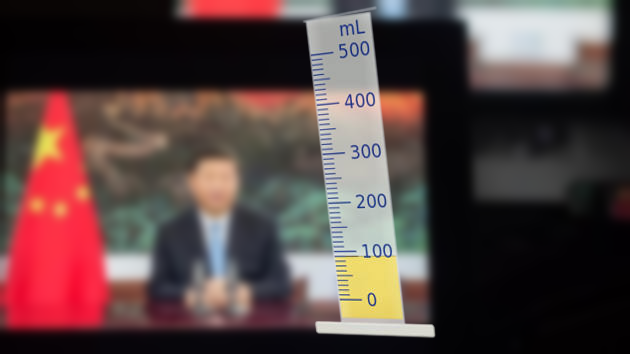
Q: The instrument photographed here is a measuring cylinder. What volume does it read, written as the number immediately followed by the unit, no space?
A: 90mL
